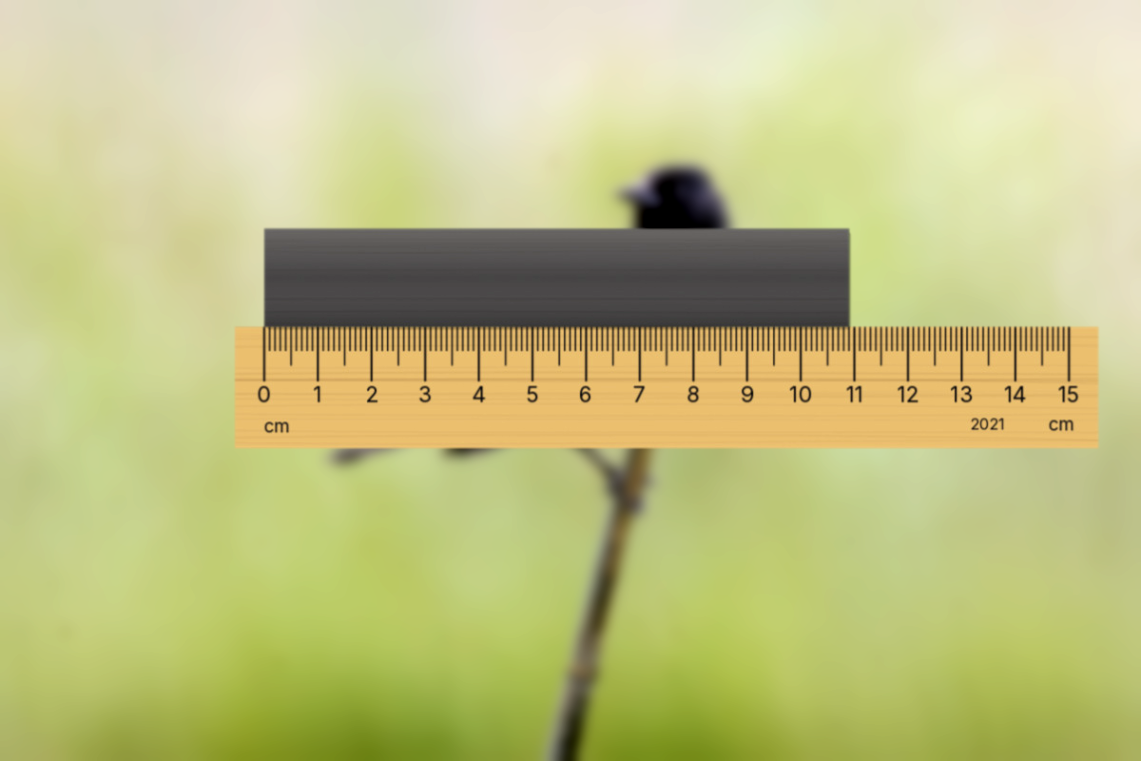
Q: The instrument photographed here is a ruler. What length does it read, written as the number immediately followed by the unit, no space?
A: 10.9cm
